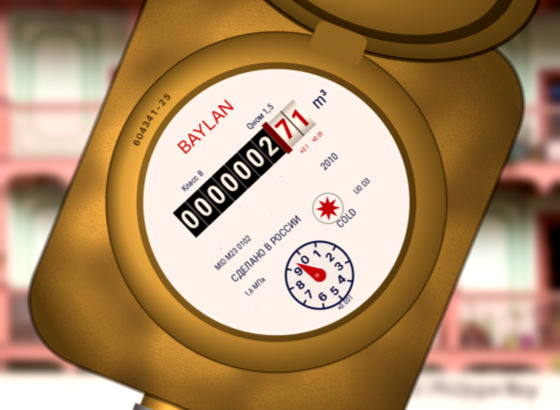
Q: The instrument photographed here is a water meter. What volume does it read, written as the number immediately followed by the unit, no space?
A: 2.709m³
